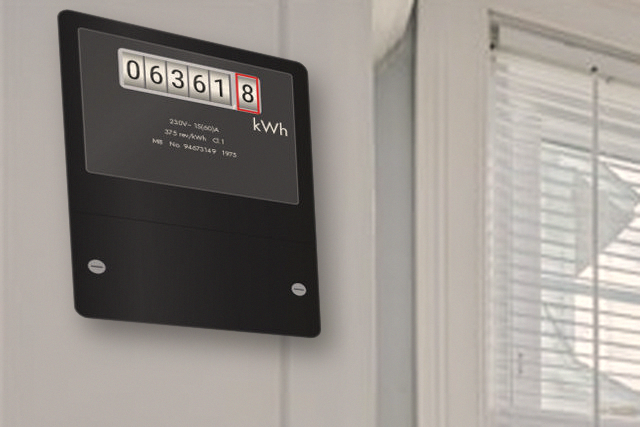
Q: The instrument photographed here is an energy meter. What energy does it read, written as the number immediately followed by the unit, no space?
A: 6361.8kWh
